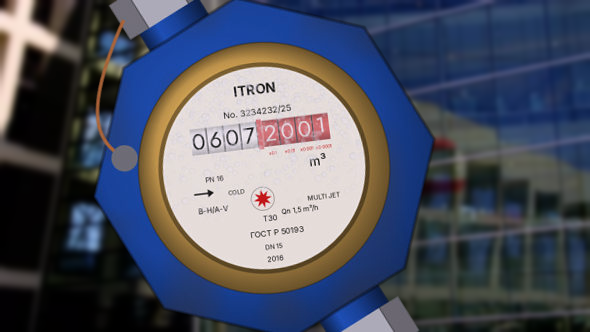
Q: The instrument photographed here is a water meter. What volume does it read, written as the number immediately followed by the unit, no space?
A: 607.2001m³
